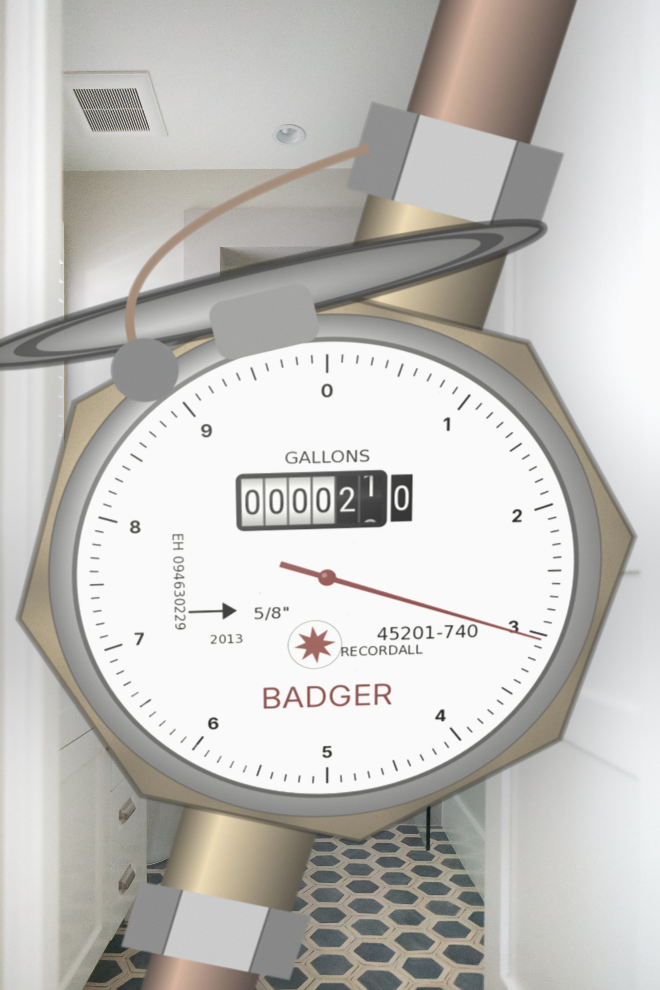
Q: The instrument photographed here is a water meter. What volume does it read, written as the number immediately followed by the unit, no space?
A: 213.0gal
